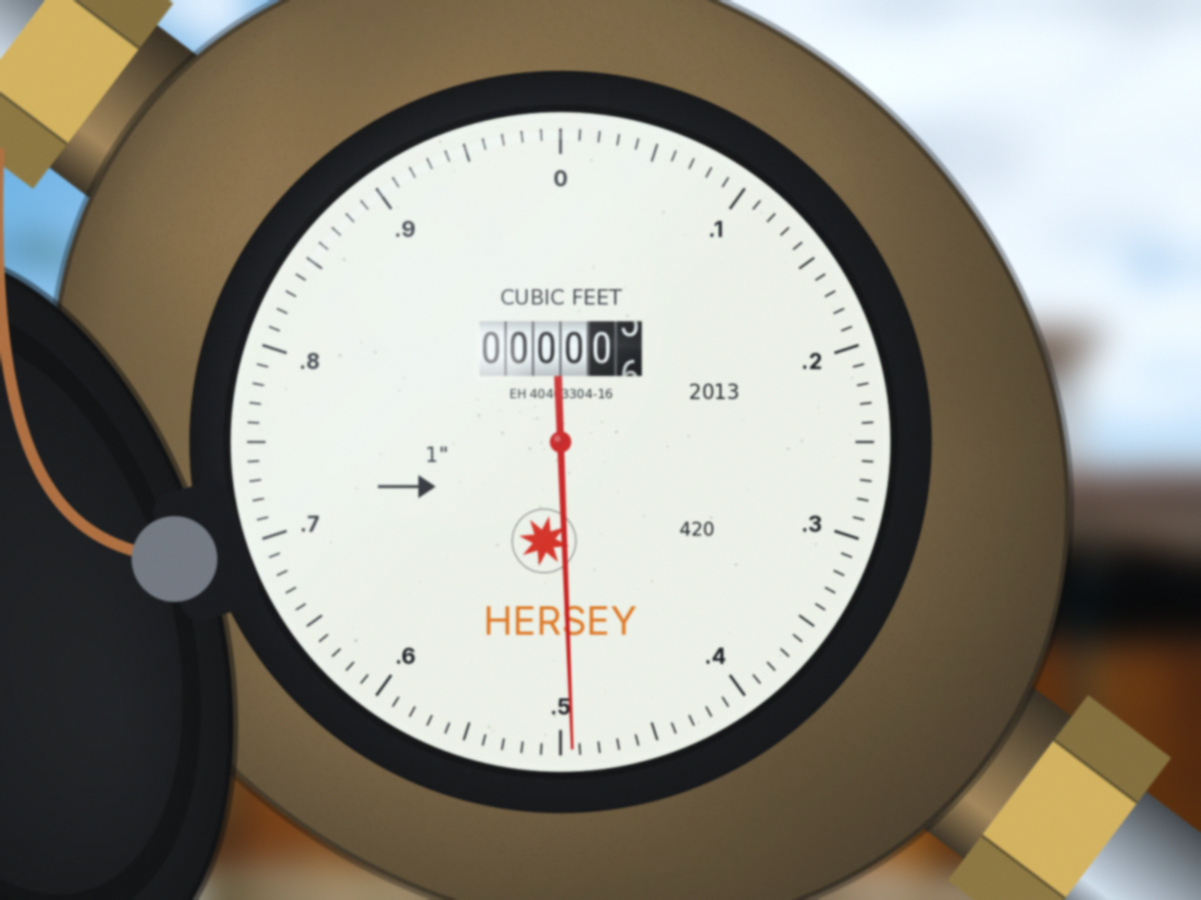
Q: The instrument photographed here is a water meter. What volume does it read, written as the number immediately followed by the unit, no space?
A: 5.49ft³
